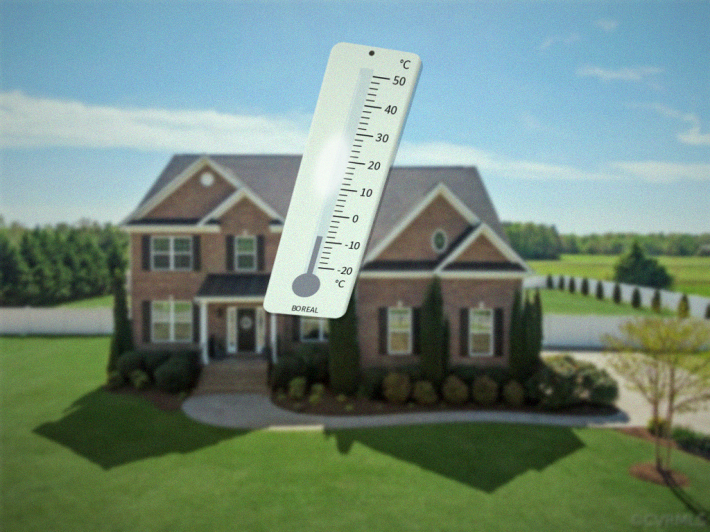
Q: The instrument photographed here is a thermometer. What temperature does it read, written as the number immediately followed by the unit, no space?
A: -8°C
